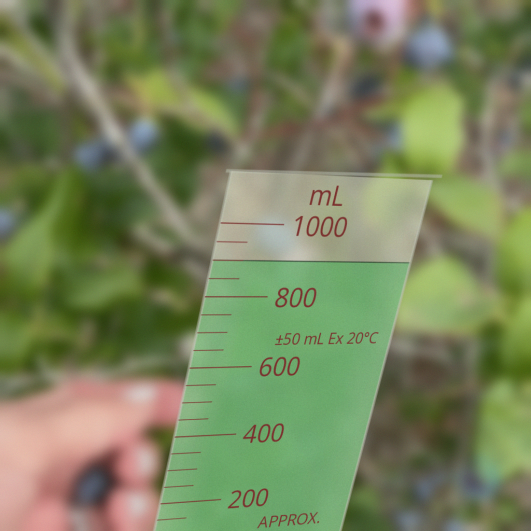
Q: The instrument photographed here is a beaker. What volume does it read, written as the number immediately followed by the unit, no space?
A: 900mL
